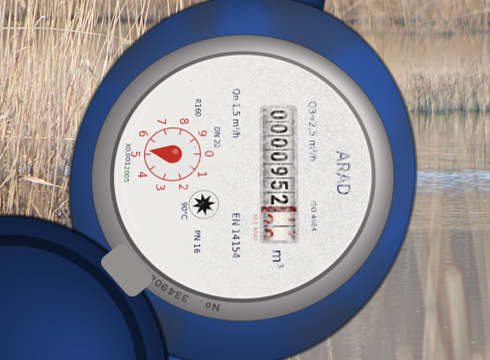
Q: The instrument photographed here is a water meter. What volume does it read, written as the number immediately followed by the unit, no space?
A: 952.195m³
